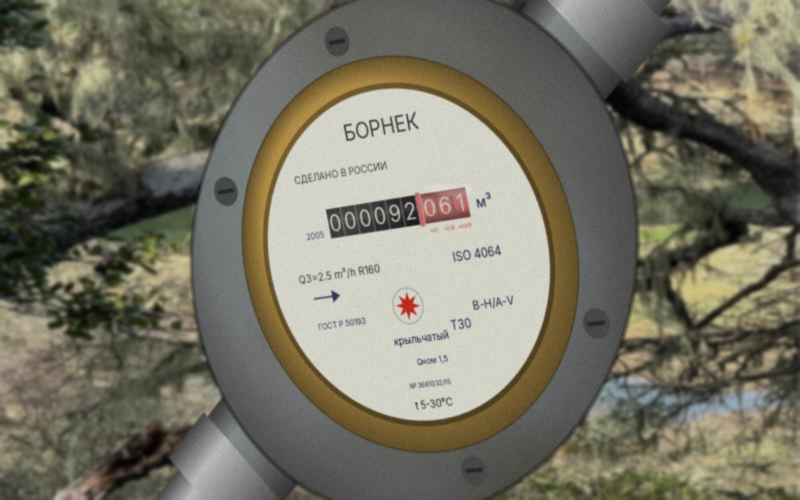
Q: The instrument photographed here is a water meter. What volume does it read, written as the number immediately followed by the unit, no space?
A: 92.061m³
